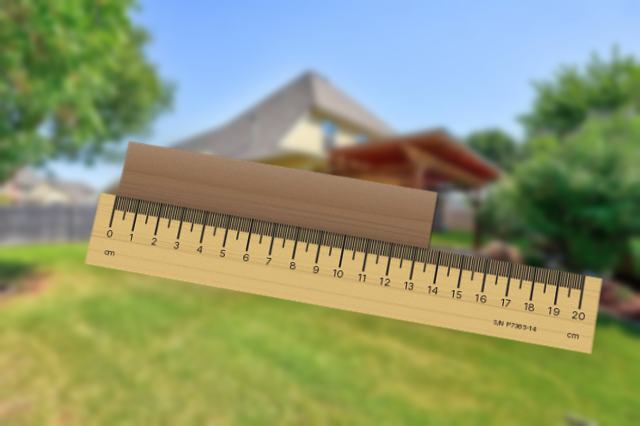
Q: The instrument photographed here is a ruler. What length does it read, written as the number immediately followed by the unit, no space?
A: 13.5cm
